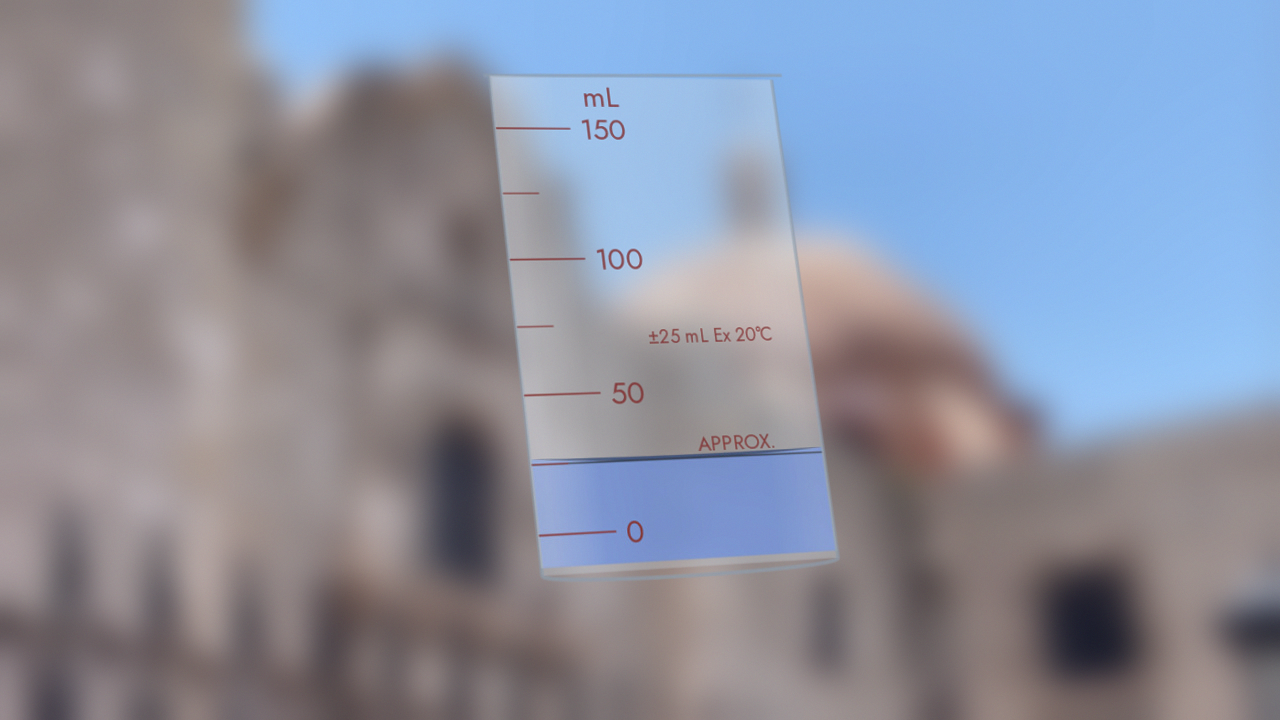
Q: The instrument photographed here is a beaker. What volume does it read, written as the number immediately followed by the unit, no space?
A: 25mL
